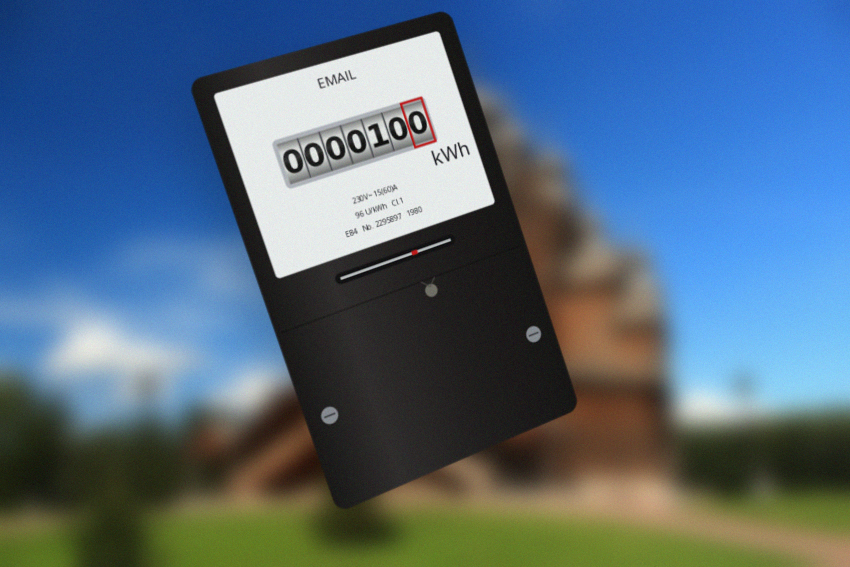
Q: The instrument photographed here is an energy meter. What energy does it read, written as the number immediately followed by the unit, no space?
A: 10.0kWh
